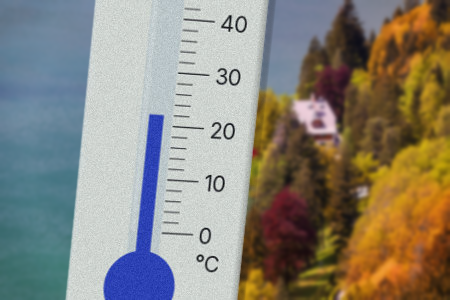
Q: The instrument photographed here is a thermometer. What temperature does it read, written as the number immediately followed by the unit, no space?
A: 22°C
